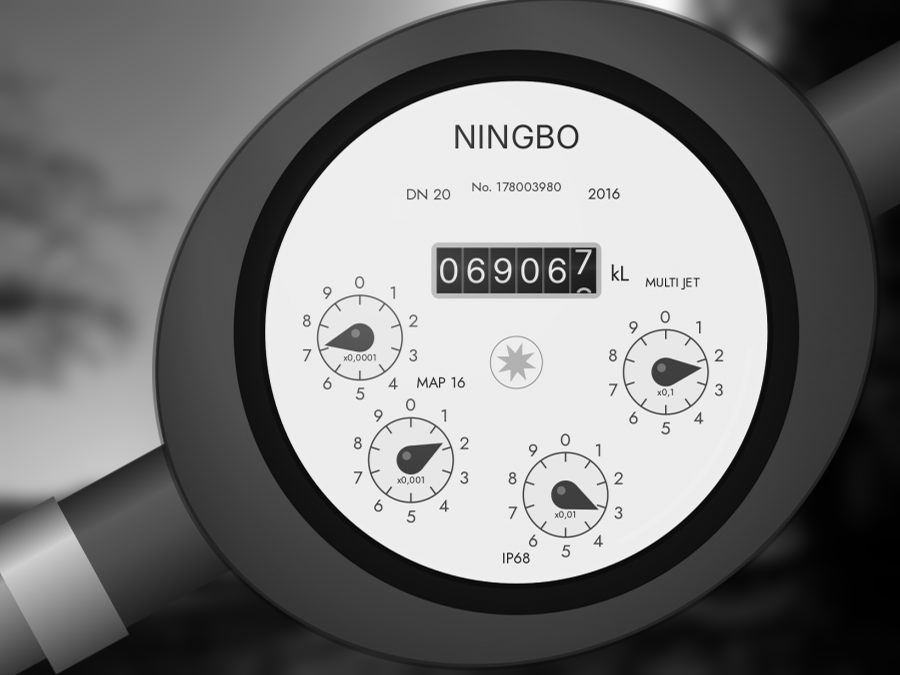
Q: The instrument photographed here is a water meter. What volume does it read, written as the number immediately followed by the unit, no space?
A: 69067.2317kL
